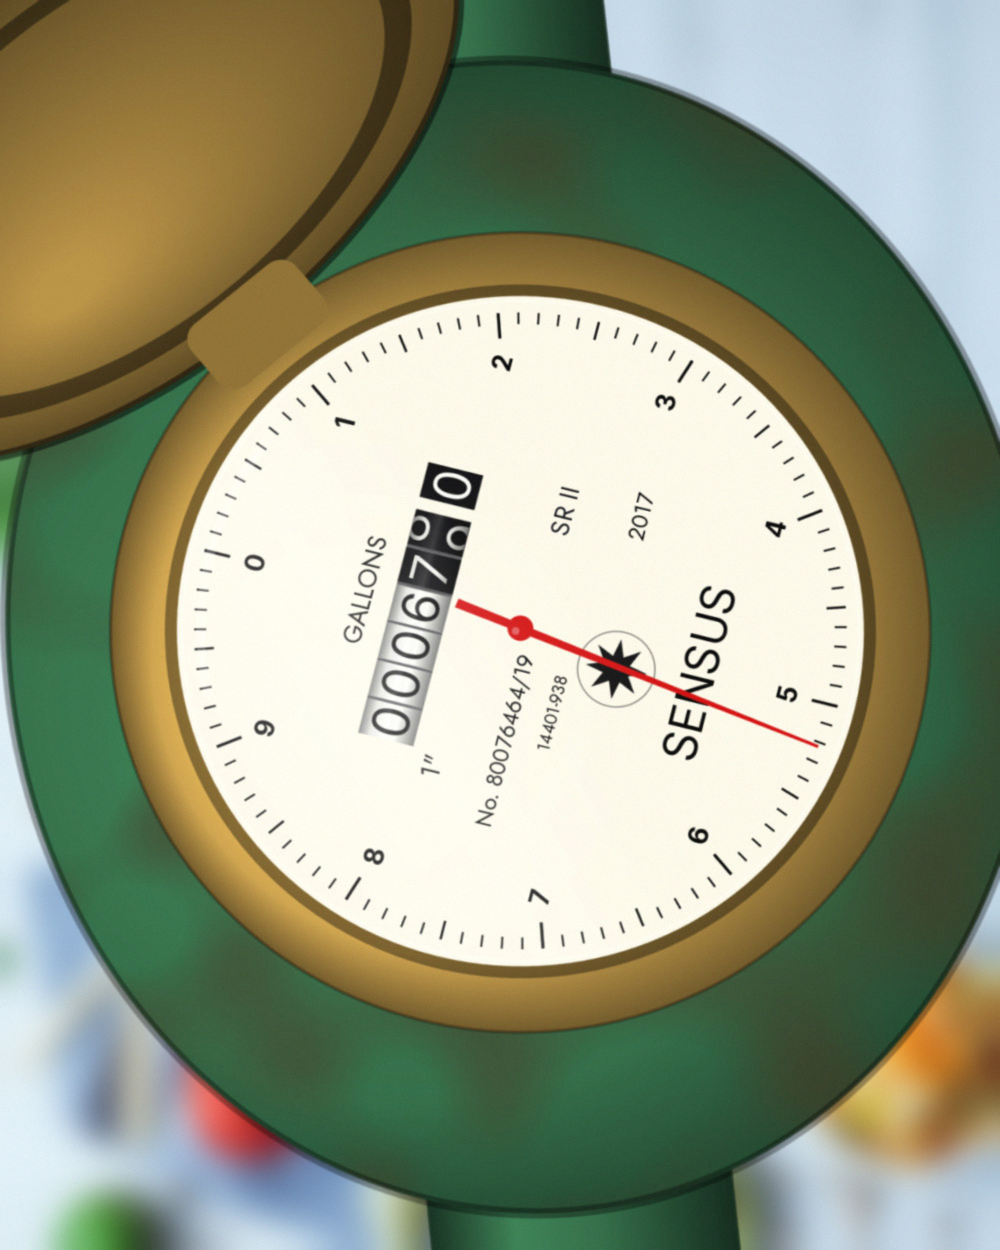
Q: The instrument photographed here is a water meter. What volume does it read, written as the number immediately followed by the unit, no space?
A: 6785.2gal
